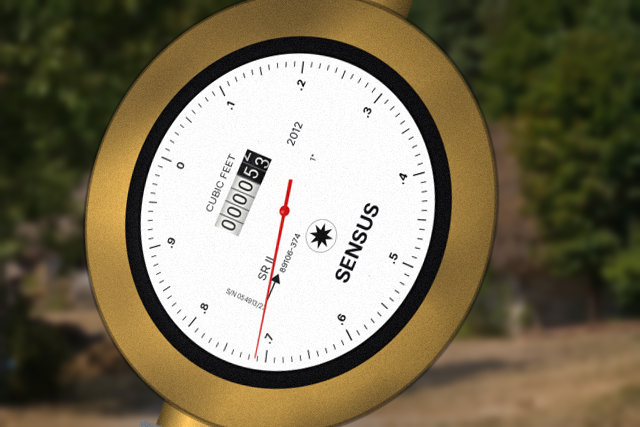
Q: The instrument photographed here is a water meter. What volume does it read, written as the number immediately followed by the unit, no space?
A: 52.71ft³
